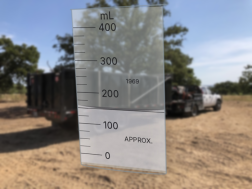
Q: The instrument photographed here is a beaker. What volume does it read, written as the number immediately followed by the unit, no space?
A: 150mL
